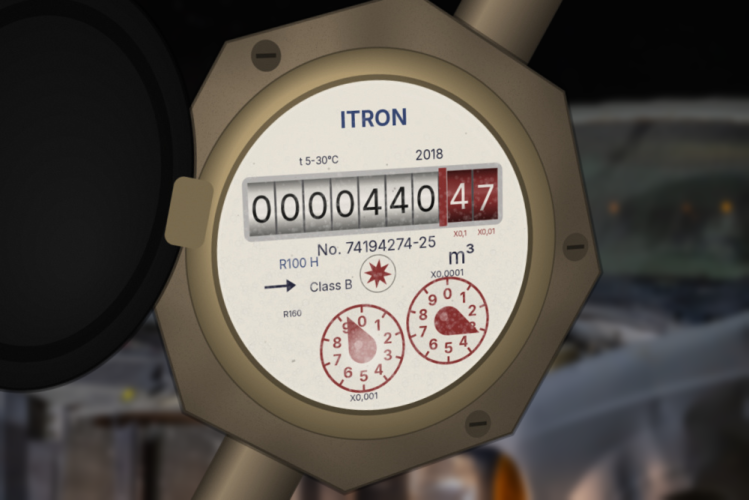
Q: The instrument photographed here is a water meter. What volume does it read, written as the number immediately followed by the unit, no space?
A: 440.4693m³
